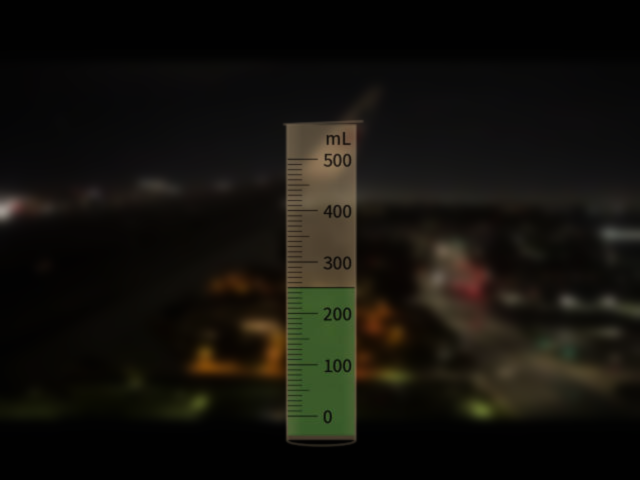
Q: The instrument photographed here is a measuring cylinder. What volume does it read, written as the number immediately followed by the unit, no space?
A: 250mL
